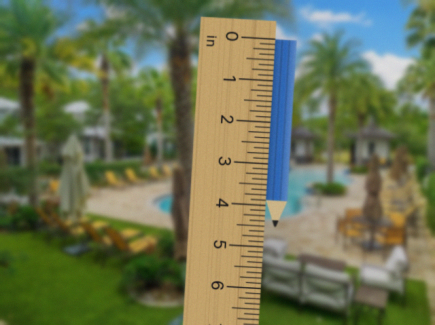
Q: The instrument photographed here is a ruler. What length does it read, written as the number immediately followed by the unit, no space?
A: 4.5in
